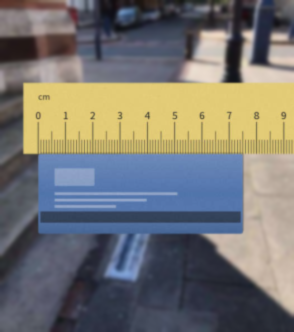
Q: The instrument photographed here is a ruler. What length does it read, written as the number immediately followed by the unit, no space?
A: 7.5cm
